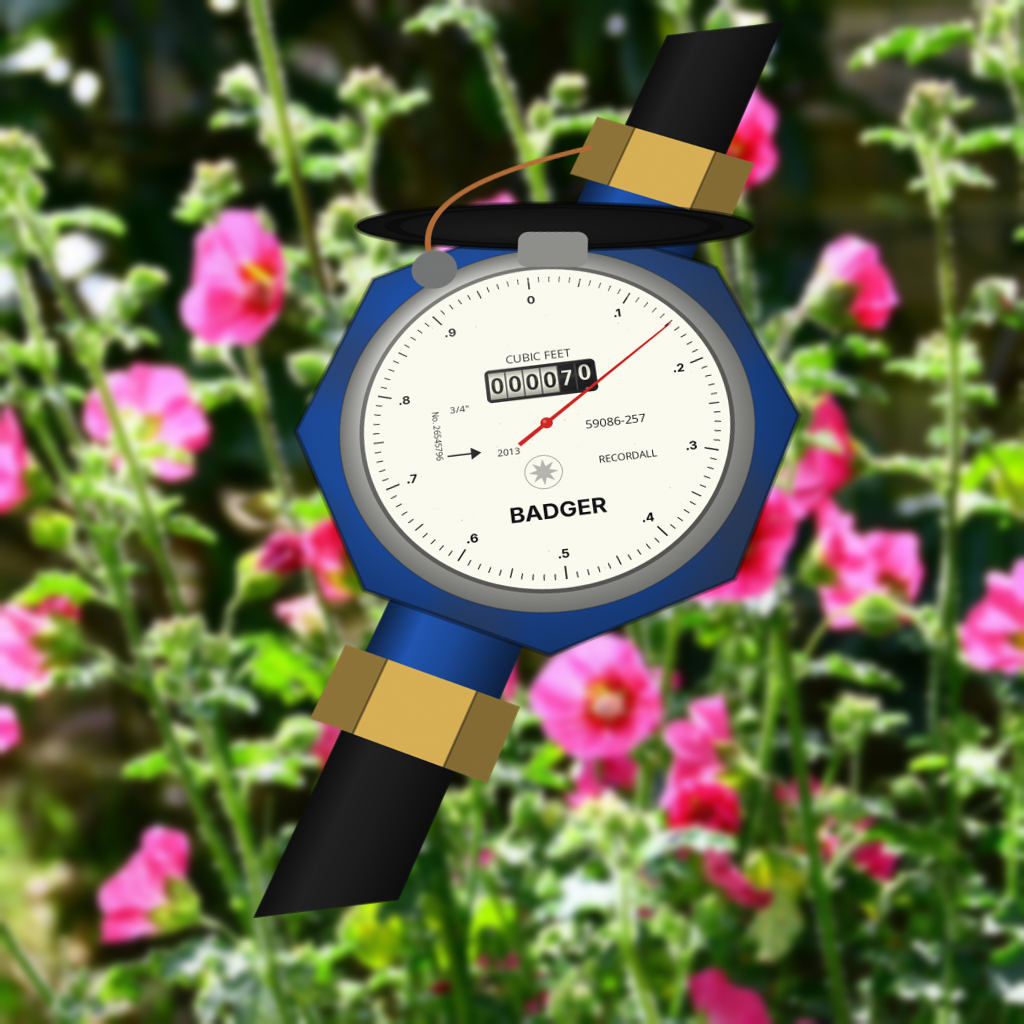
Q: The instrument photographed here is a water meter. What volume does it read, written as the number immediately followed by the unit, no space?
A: 70.15ft³
